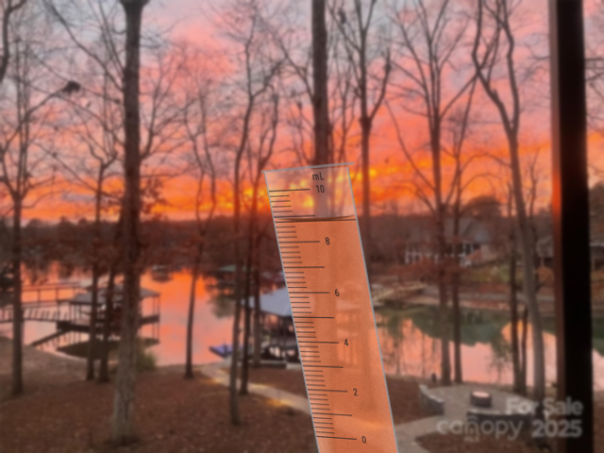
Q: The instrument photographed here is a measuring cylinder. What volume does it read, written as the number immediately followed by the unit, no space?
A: 8.8mL
